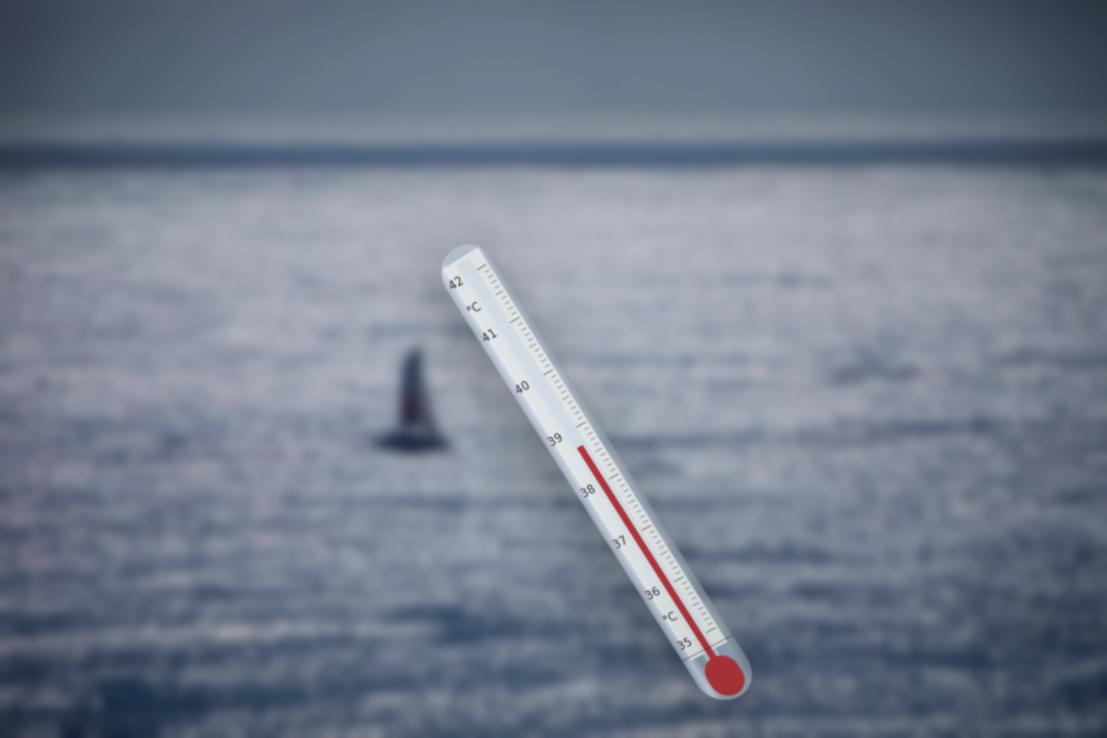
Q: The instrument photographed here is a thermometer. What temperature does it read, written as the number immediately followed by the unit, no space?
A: 38.7°C
